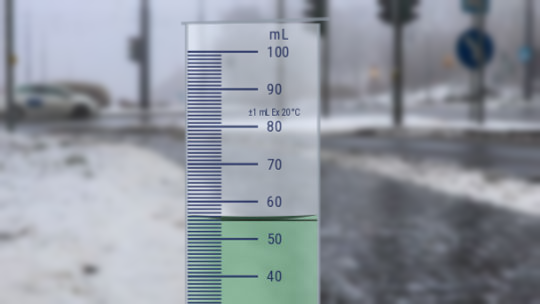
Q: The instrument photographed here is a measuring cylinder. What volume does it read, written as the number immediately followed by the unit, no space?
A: 55mL
